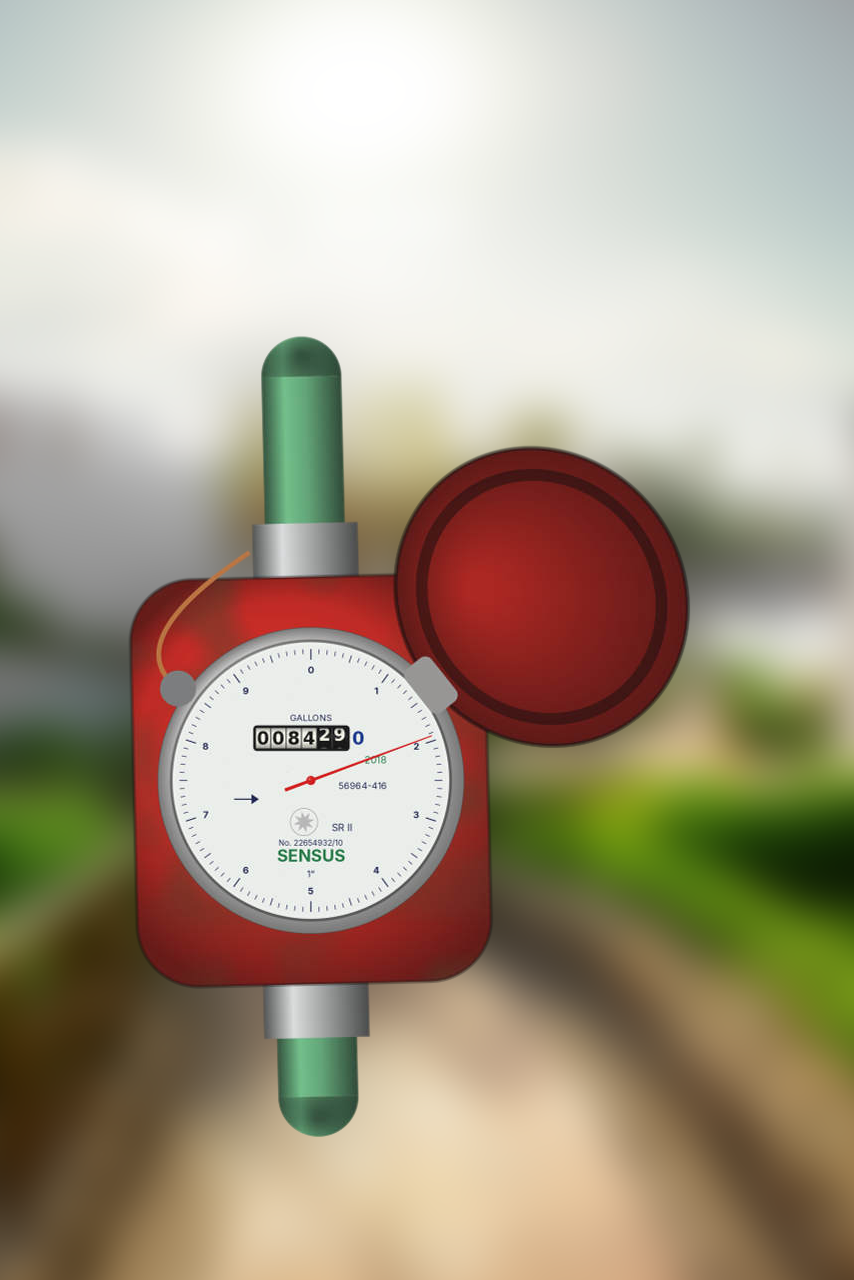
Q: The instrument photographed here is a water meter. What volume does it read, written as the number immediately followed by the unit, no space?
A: 84291.9gal
